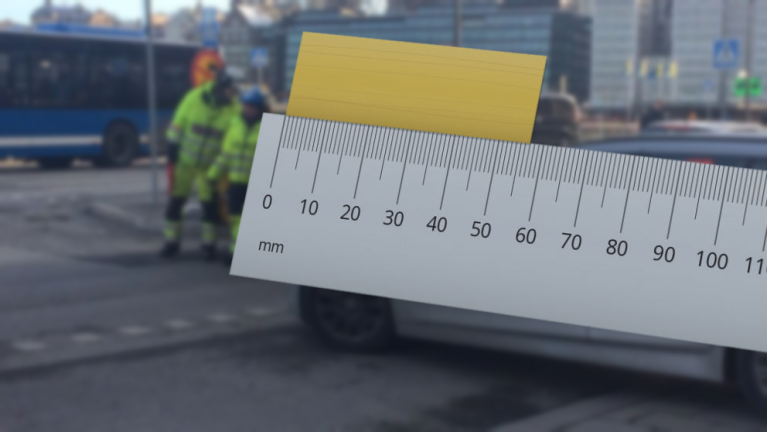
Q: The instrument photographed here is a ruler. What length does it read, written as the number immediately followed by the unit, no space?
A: 57mm
